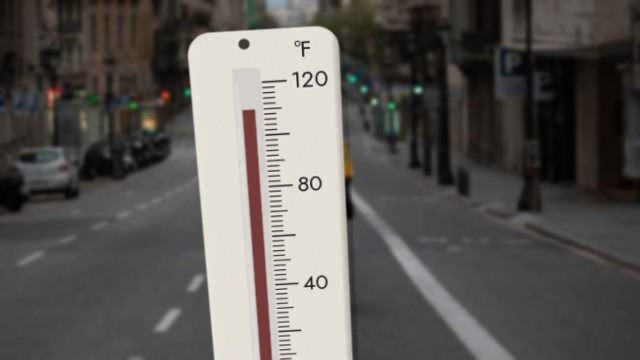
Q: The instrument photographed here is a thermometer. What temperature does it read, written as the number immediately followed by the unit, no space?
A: 110°F
